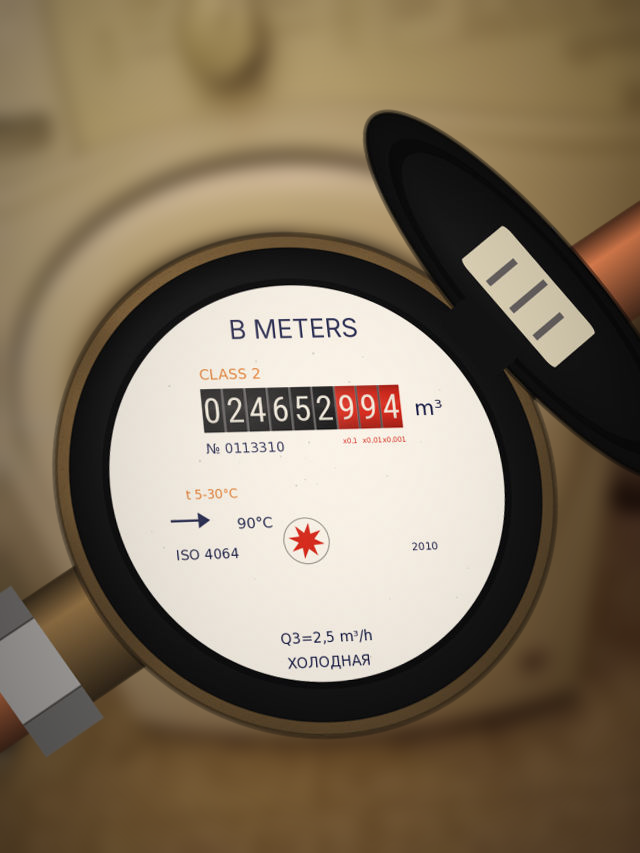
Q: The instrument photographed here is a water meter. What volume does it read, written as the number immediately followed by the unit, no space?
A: 24652.994m³
